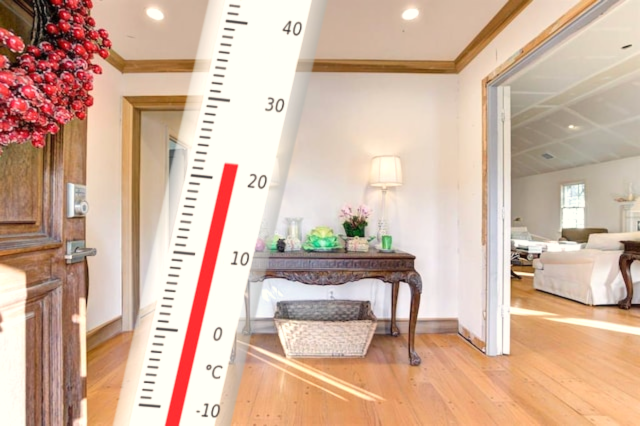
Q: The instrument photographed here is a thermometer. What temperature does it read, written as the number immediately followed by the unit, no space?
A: 22°C
